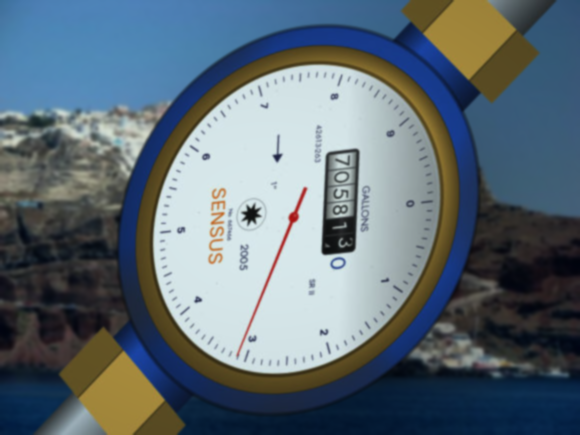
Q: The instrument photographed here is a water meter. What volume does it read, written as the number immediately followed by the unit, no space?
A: 7058133.1gal
